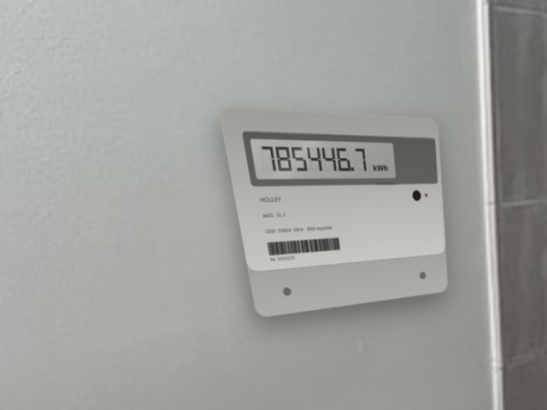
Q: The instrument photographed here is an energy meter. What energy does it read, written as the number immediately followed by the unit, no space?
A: 785446.7kWh
